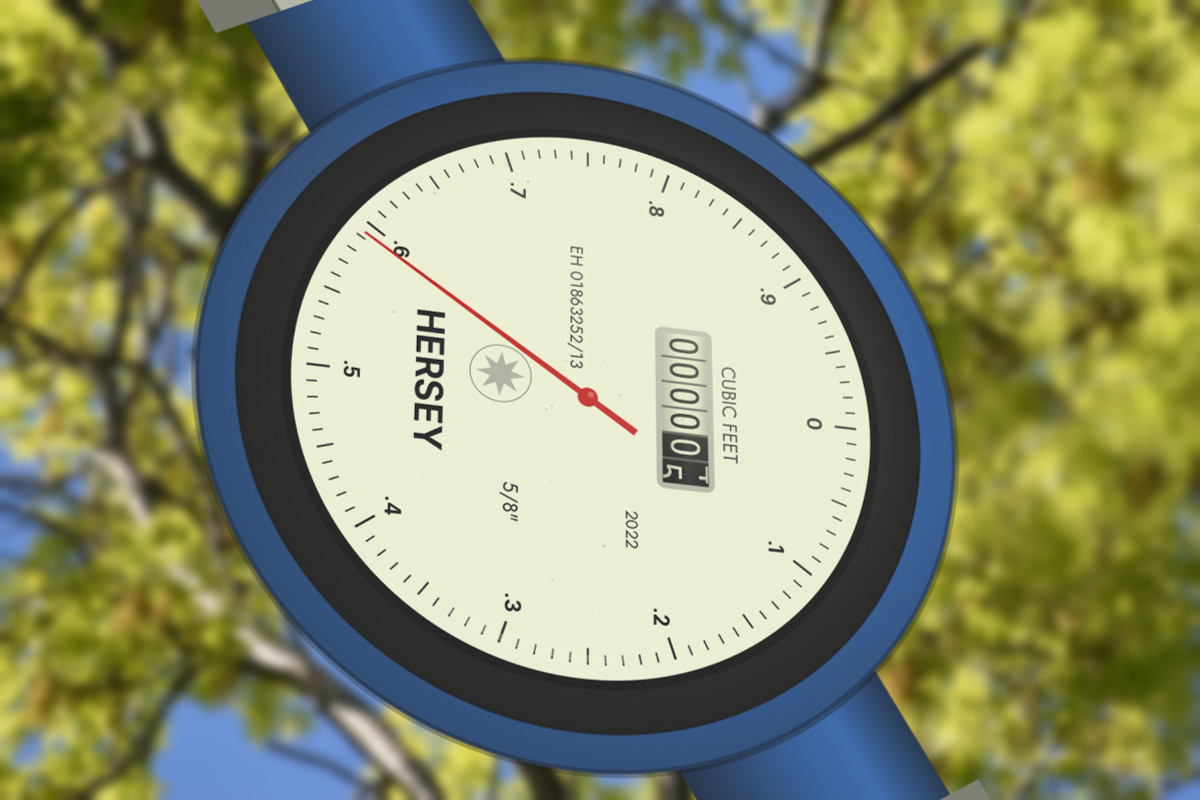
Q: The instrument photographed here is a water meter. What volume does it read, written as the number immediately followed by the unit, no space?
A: 4.59ft³
